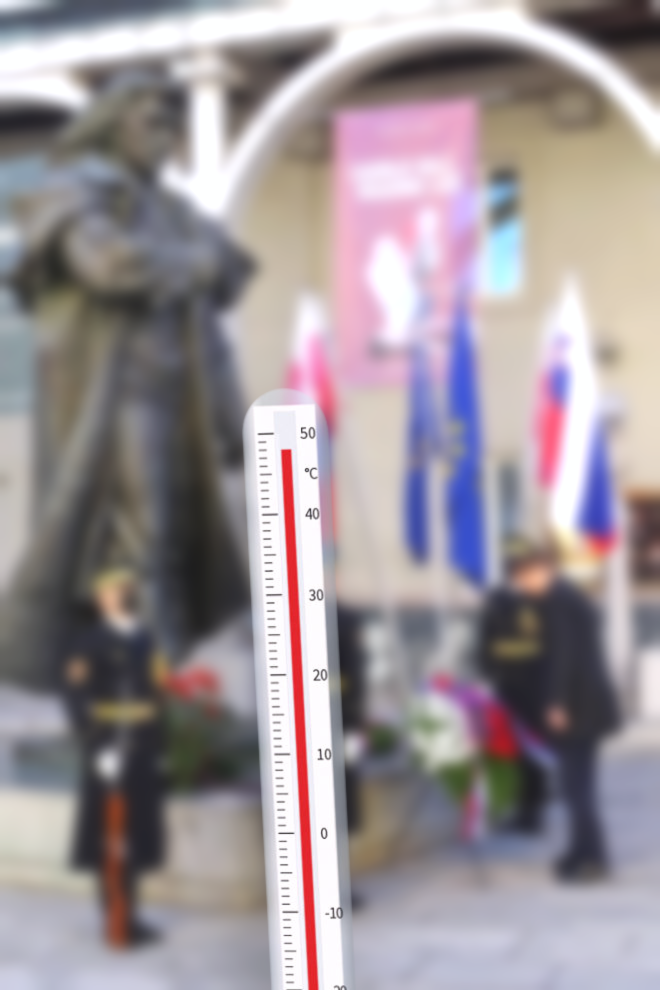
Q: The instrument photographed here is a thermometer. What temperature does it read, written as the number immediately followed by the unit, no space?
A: 48°C
